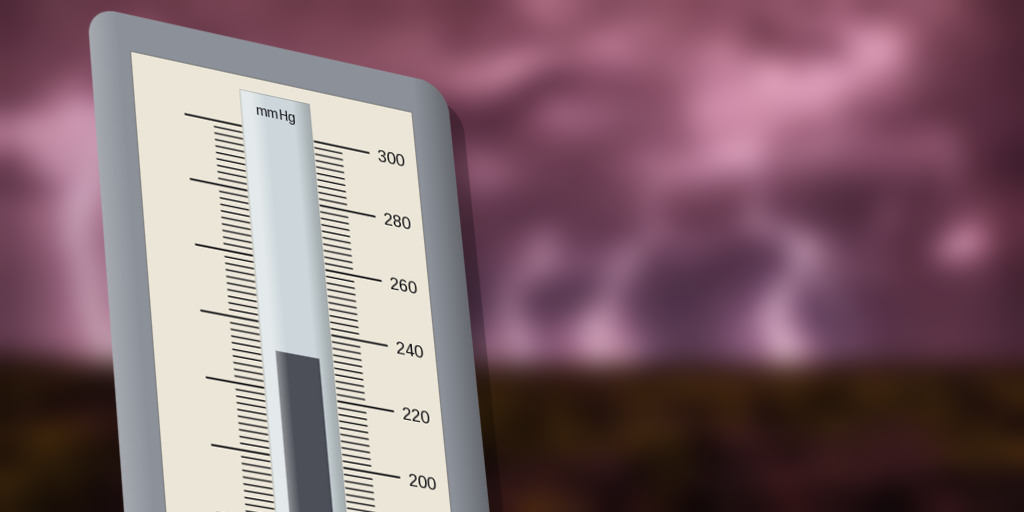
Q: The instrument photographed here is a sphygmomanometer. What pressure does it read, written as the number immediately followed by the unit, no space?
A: 232mmHg
